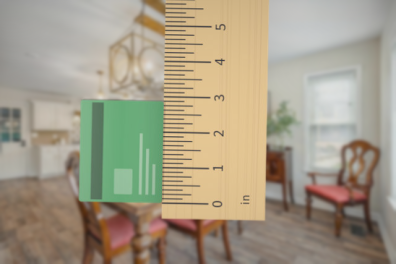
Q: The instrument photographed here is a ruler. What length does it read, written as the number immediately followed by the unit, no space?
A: 2.875in
